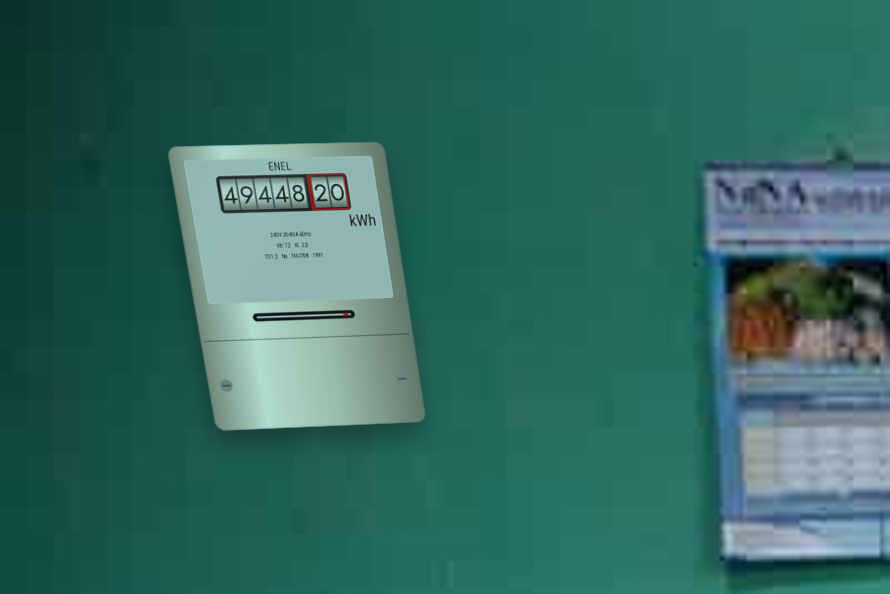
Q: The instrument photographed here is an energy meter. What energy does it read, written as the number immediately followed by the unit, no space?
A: 49448.20kWh
